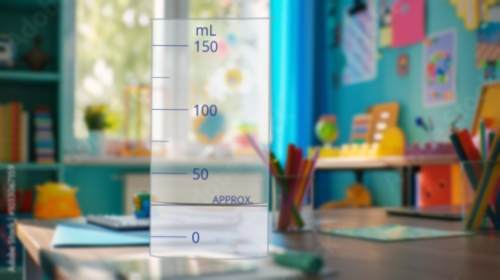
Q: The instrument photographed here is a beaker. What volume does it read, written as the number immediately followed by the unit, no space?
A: 25mL
